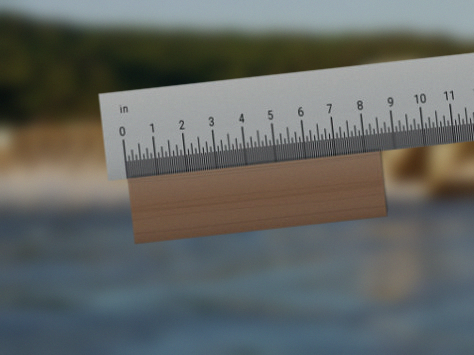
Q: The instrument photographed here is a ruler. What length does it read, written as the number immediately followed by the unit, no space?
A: 8.5in
